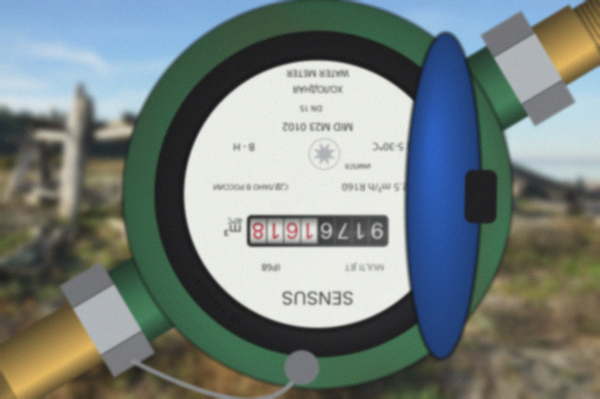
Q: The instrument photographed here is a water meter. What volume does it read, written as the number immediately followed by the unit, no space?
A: 9176.1618m³
